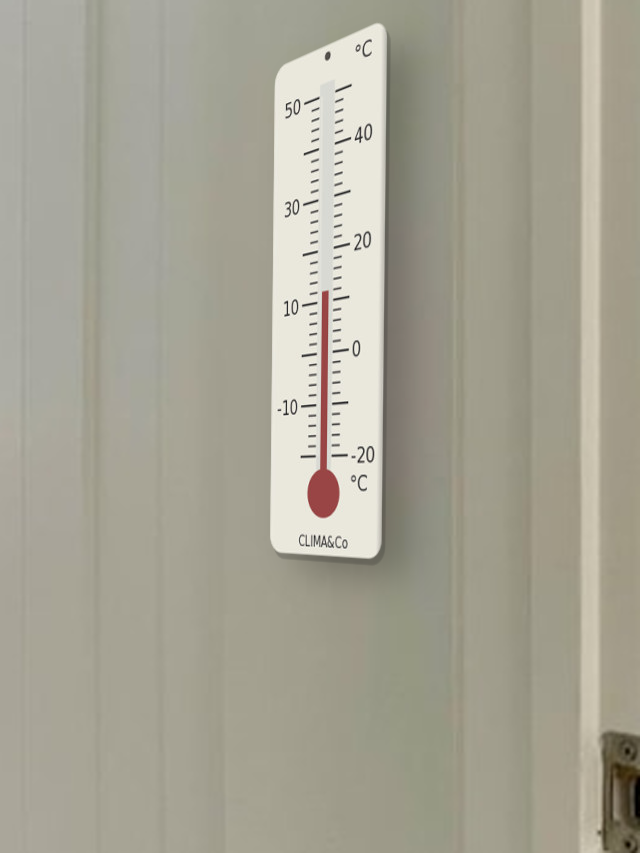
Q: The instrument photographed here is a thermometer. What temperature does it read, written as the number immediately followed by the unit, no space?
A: 12°C
